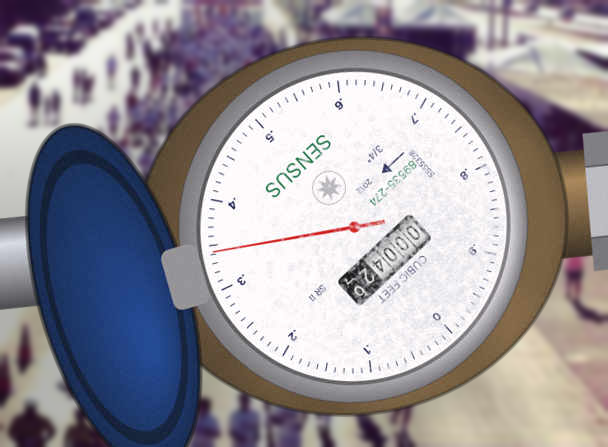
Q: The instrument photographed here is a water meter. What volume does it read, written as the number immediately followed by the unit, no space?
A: 426.34ft³
